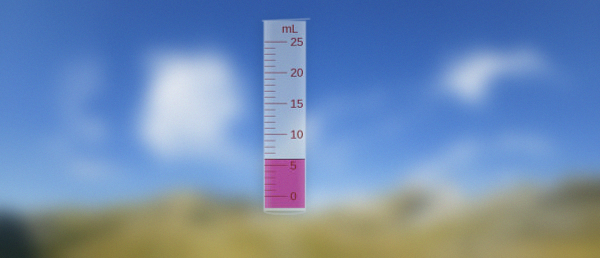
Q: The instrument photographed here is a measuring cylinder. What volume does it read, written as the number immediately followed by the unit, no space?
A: 6mL
